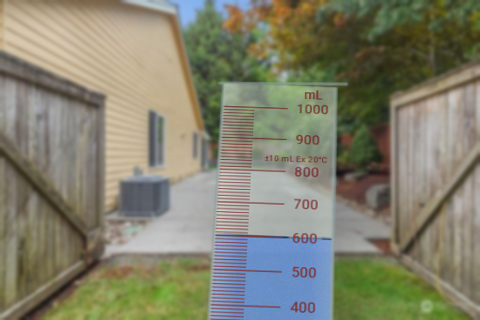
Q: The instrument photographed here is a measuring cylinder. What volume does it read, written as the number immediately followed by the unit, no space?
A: 600mL
